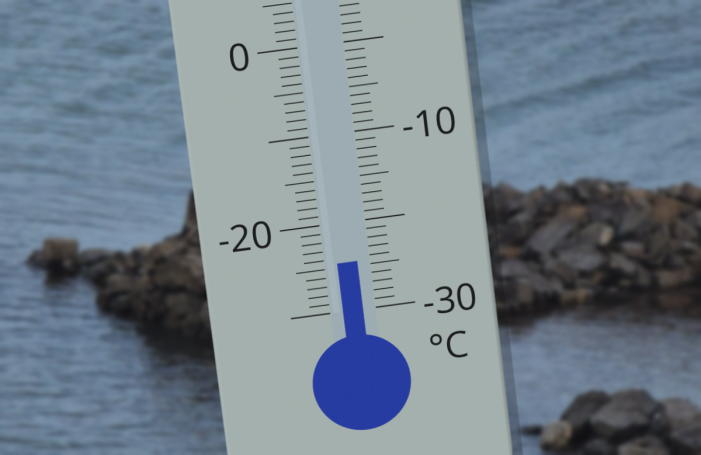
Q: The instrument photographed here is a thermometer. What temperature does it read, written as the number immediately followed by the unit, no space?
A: -24.5°C
